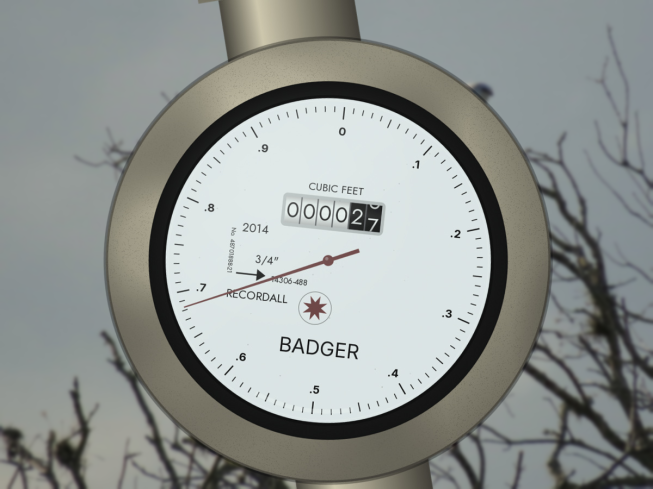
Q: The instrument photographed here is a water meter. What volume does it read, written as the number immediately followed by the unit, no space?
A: 26.68ft³
